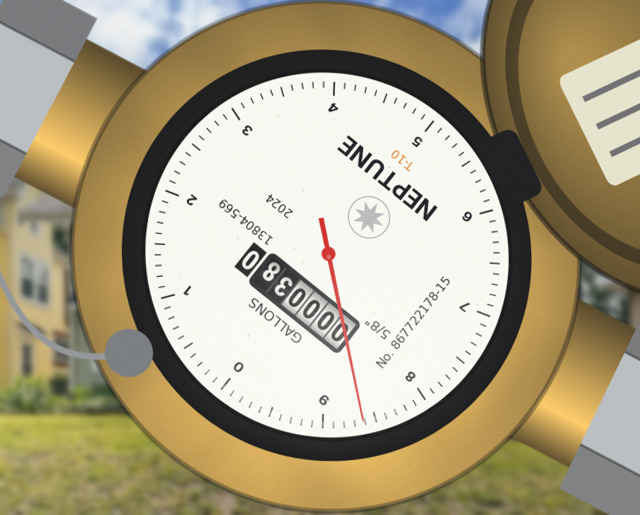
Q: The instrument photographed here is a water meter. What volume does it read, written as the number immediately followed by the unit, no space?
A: 378.6gal
